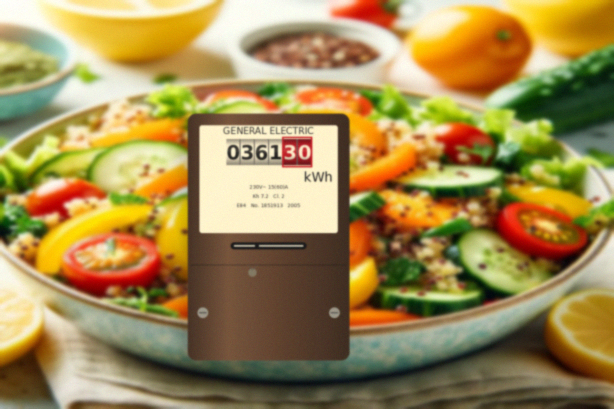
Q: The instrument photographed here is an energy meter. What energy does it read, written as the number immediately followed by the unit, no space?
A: 361.30kWh
